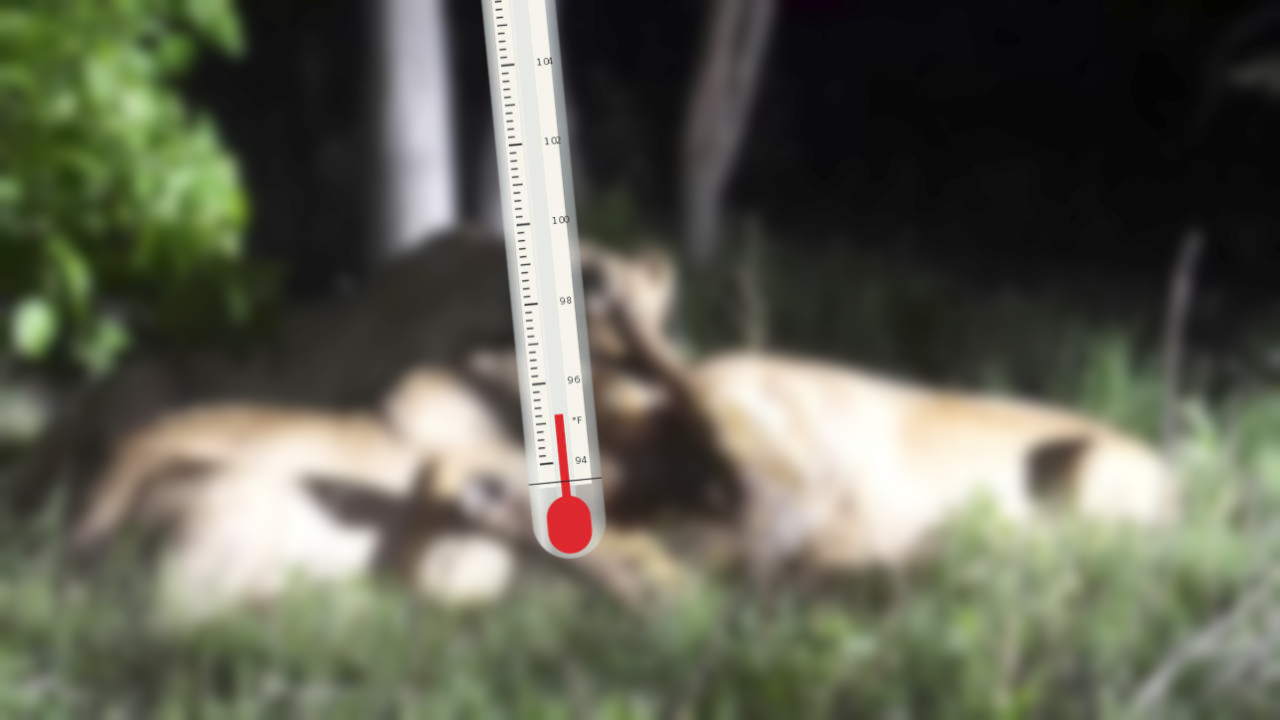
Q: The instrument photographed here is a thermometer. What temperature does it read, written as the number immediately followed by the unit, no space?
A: 95.2°F
